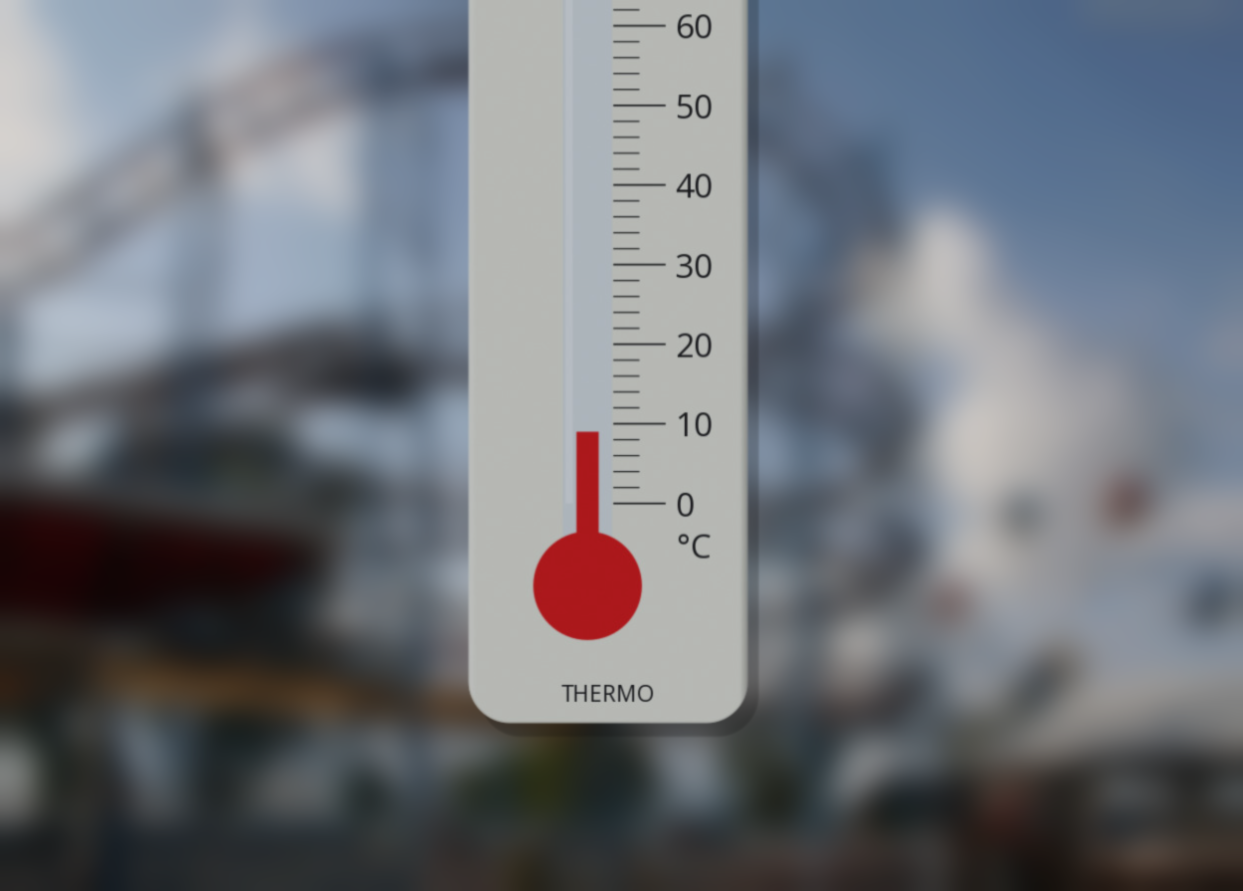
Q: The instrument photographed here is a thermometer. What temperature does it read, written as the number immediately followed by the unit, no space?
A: 9°C
